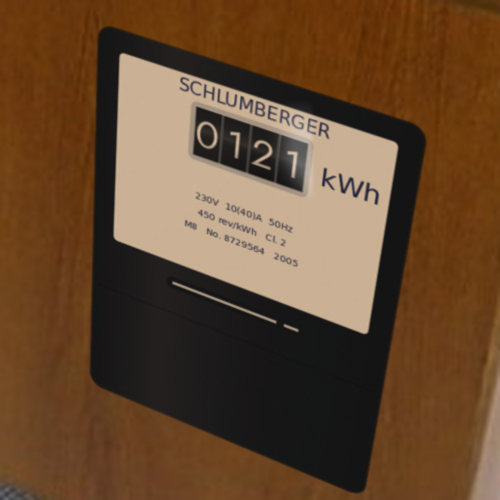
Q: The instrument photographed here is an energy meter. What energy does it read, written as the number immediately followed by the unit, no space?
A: 121kWh
